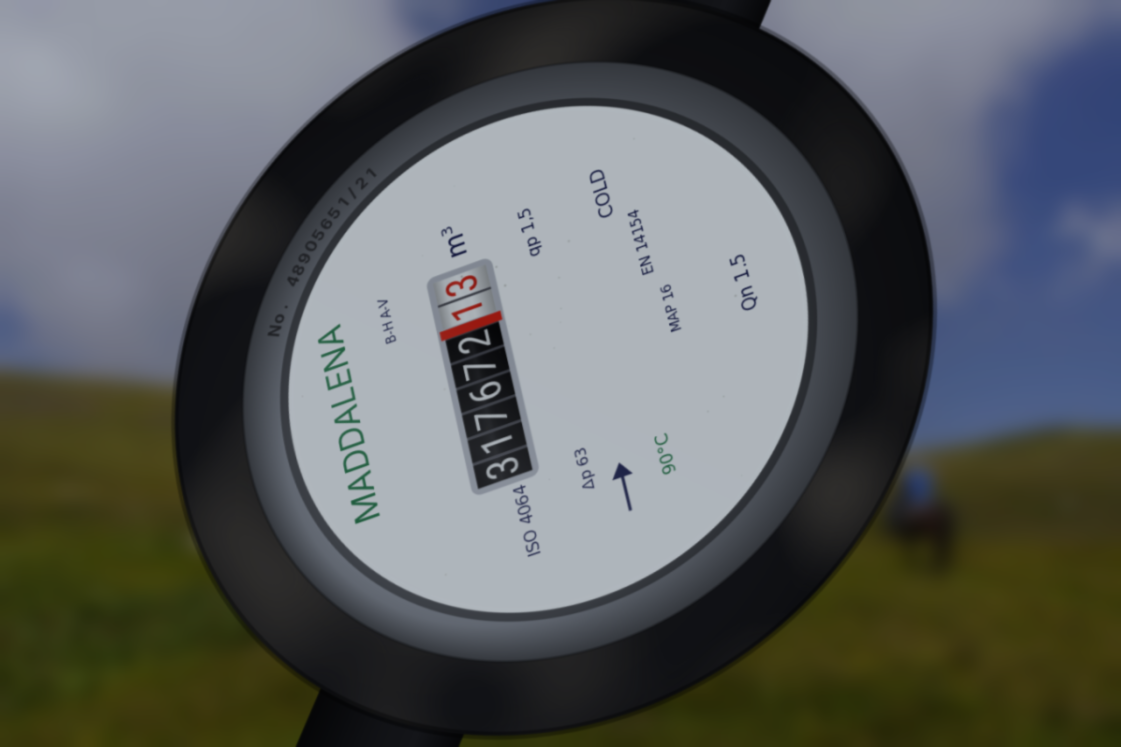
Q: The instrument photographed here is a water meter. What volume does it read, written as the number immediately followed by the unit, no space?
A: 317672.13m³
